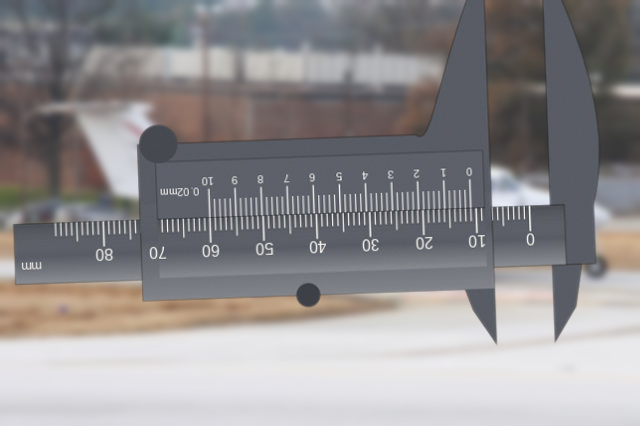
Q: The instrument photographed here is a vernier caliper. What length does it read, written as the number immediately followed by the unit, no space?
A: 11.0mm
